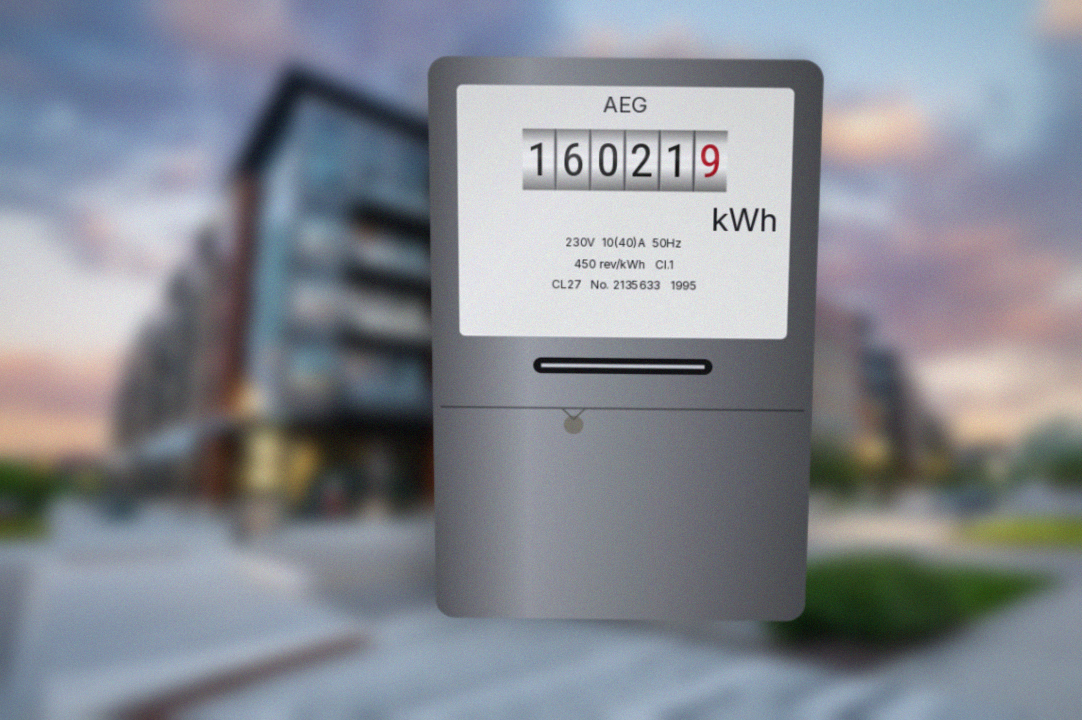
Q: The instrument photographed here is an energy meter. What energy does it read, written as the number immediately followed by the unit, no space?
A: 16021.9kWh
